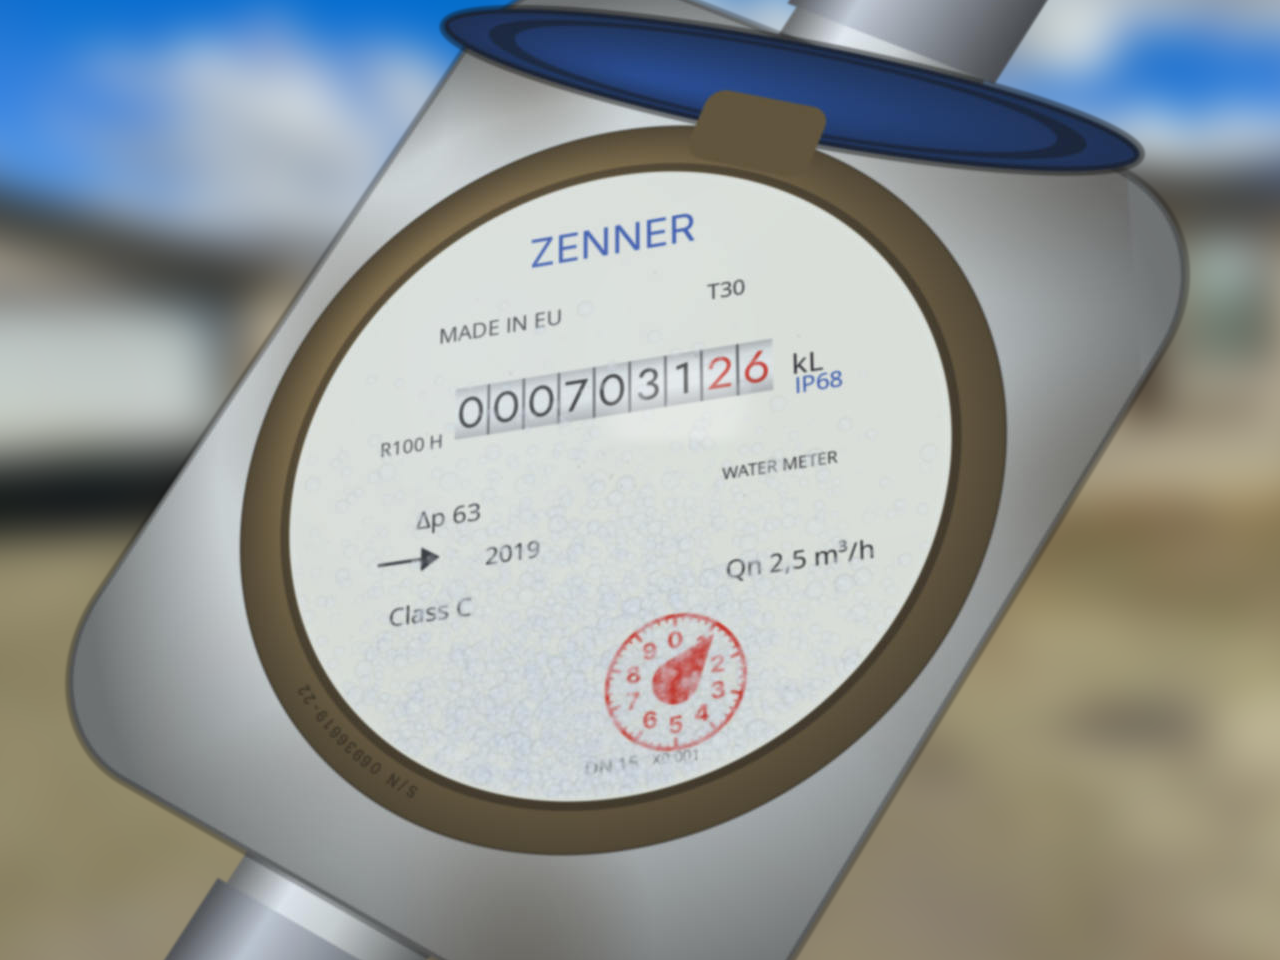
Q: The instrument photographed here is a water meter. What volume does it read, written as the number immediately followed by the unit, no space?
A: 7031.261kL
